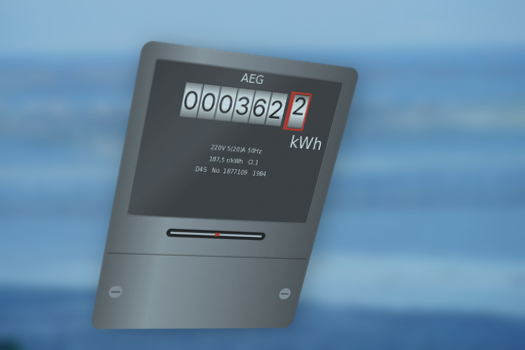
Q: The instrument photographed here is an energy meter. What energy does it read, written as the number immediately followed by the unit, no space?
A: 362.2kWh
